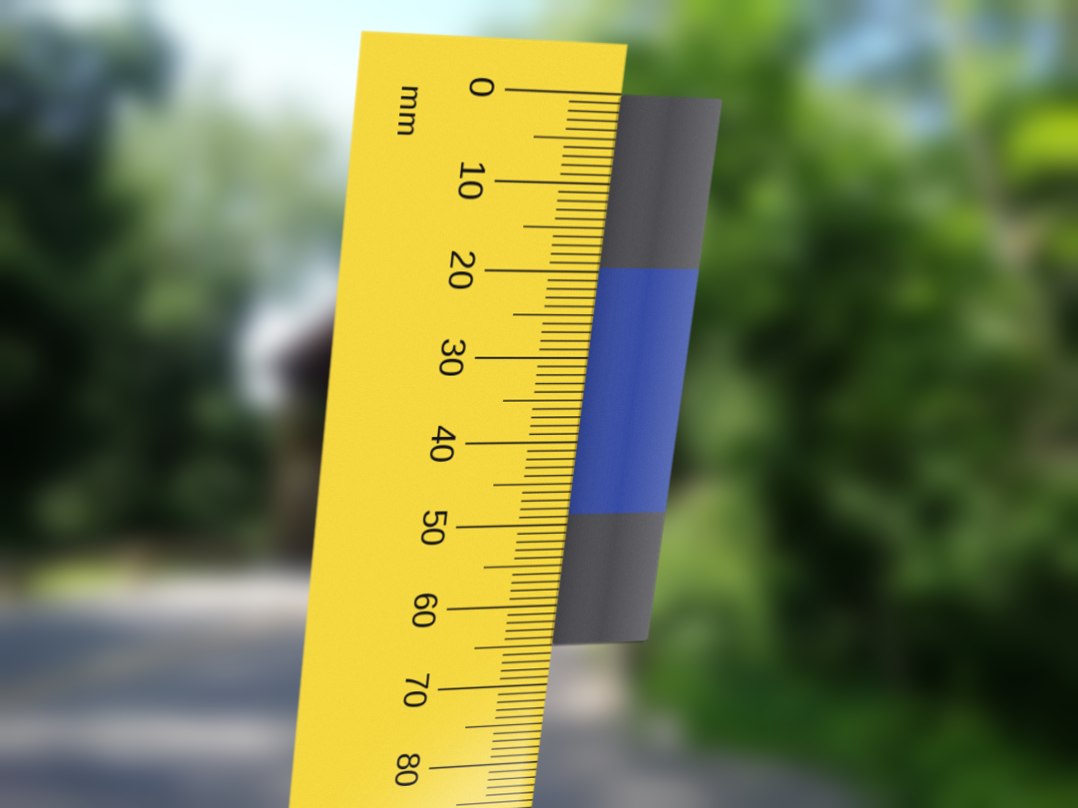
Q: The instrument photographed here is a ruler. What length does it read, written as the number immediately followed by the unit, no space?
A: 65mm
